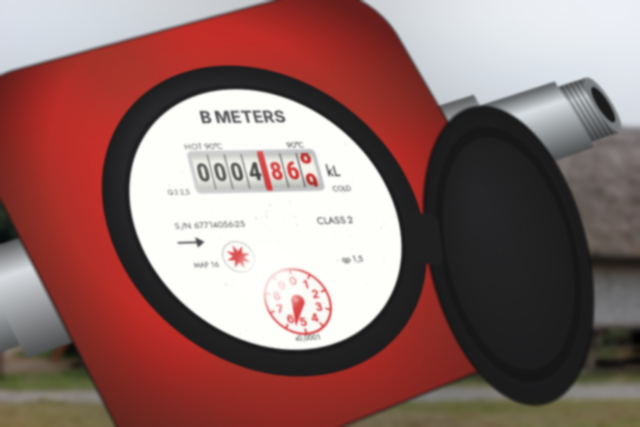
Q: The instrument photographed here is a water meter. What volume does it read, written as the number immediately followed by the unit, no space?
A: 4.8685kL
